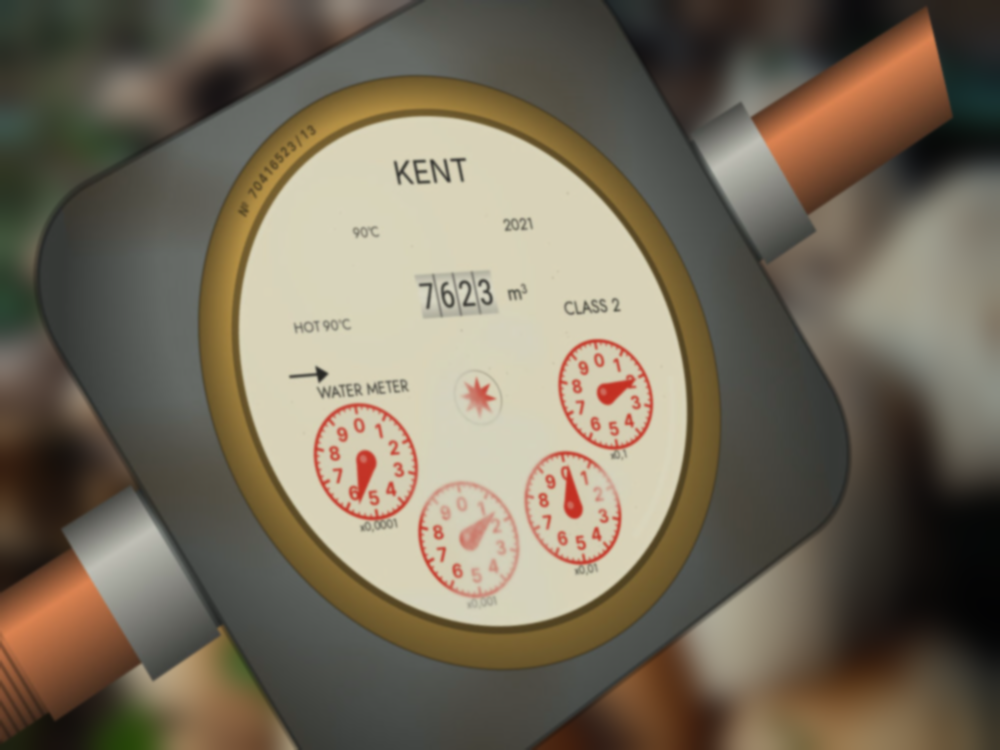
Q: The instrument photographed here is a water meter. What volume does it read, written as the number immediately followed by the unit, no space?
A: 7623.2015m³
